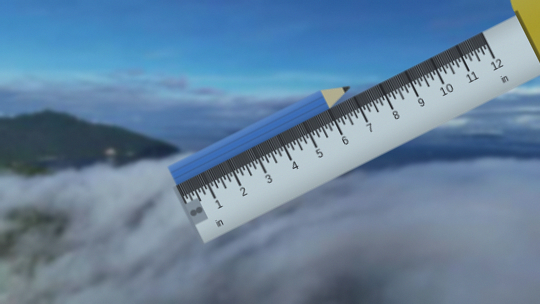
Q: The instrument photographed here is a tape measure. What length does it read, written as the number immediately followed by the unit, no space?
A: 7in
